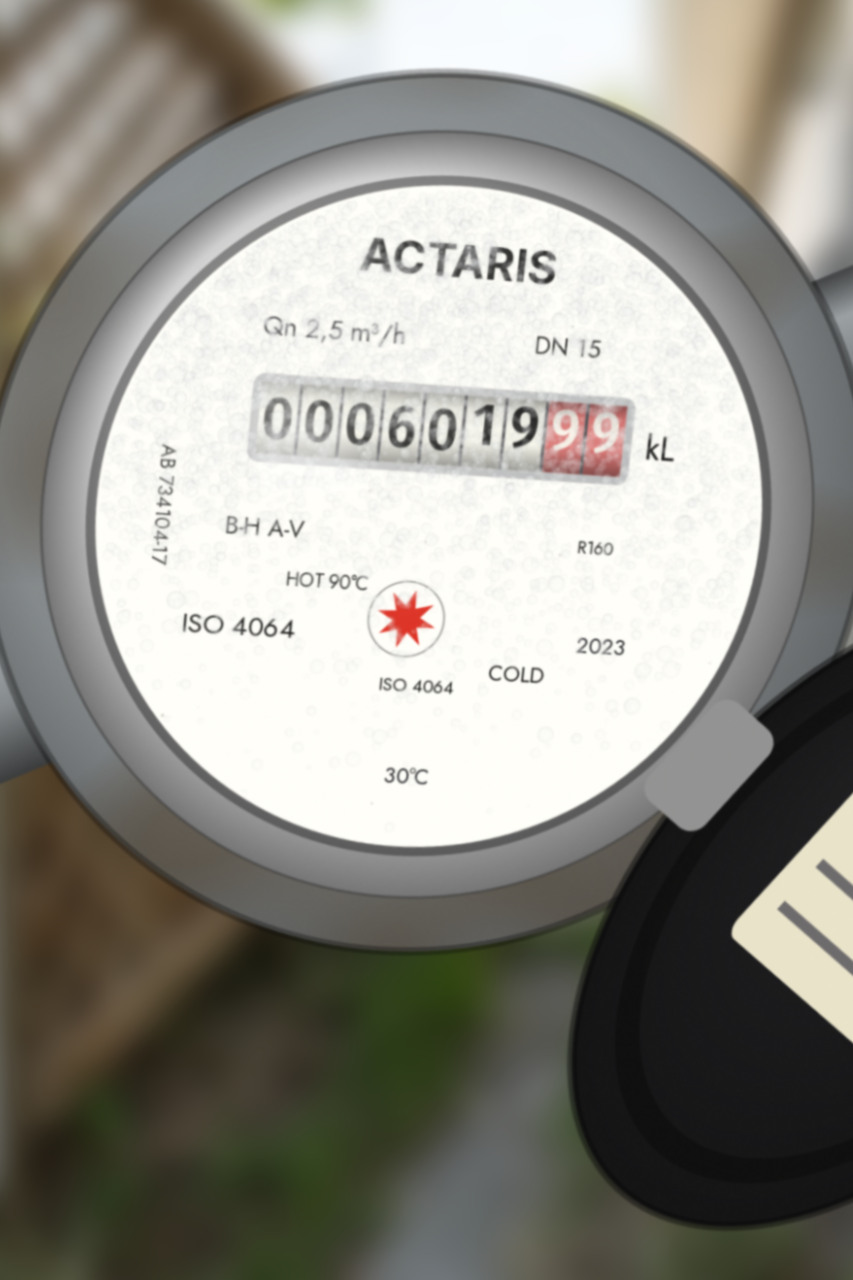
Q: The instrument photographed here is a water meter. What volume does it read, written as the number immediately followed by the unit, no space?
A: 6019.99kL
